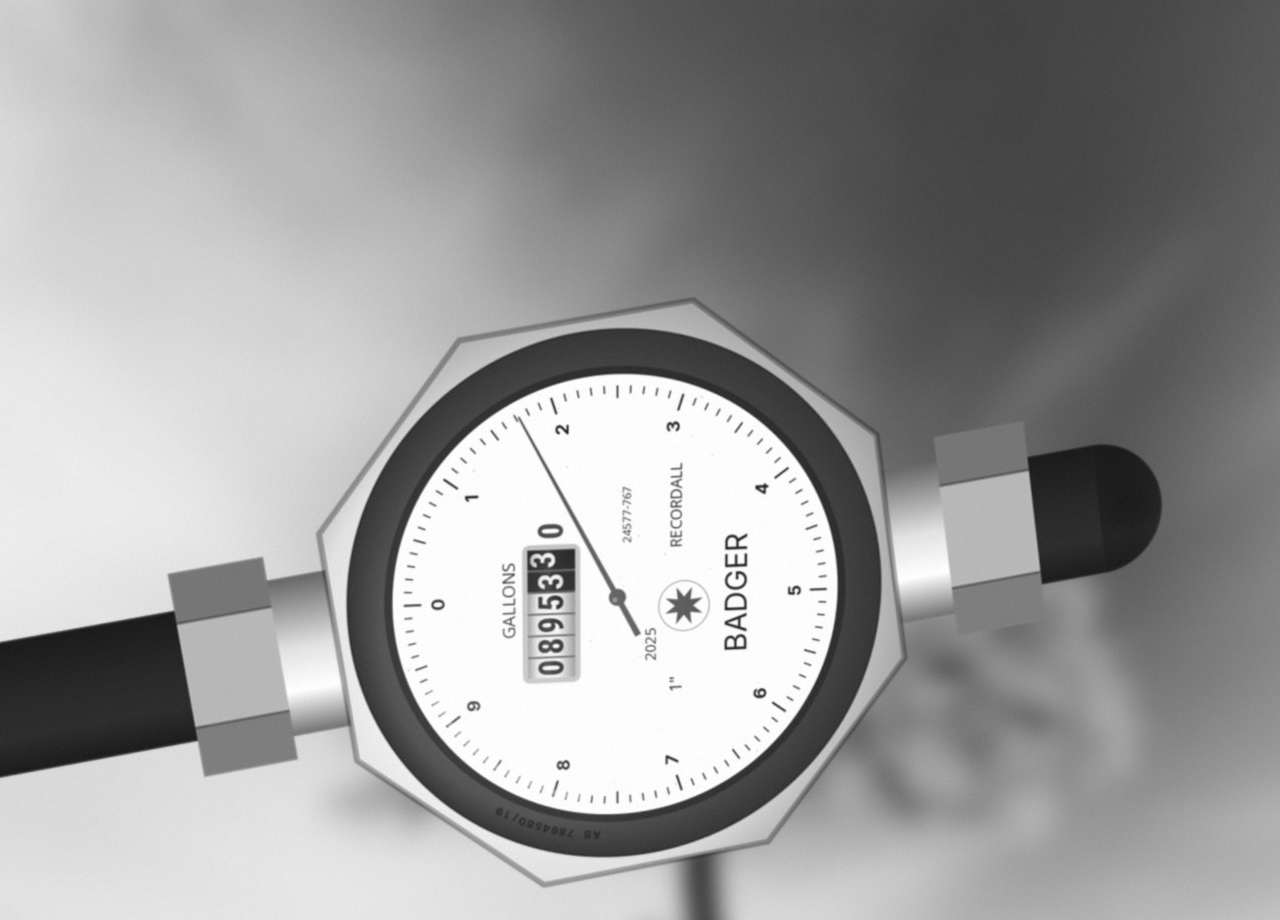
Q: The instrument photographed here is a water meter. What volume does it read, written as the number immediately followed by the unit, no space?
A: 895331.7gal
